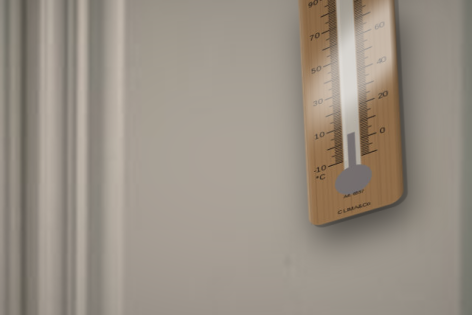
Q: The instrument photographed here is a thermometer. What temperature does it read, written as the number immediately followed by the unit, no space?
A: 5°C
